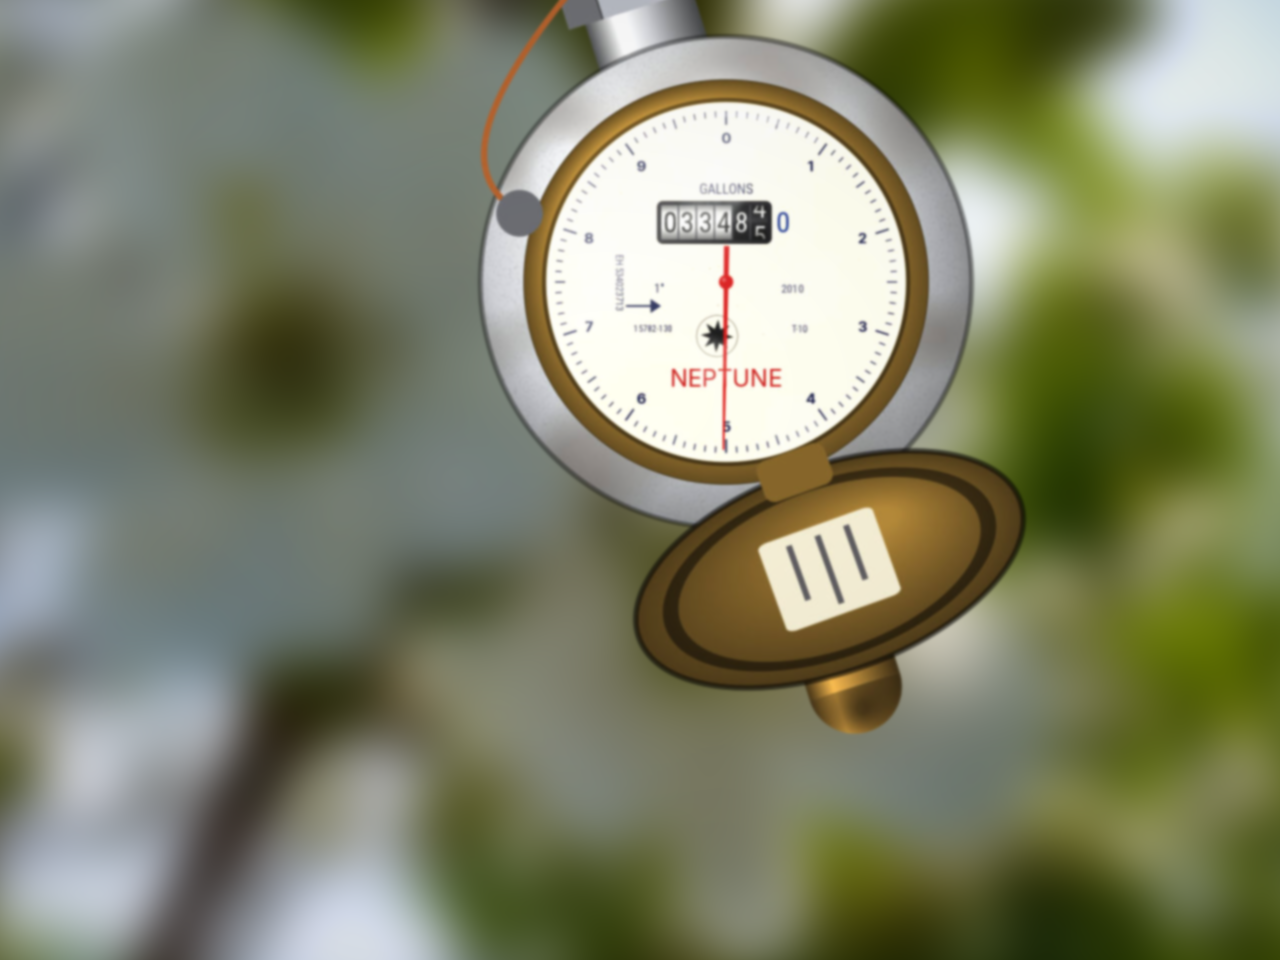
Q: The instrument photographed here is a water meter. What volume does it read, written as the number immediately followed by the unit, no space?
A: 334845.0gal
